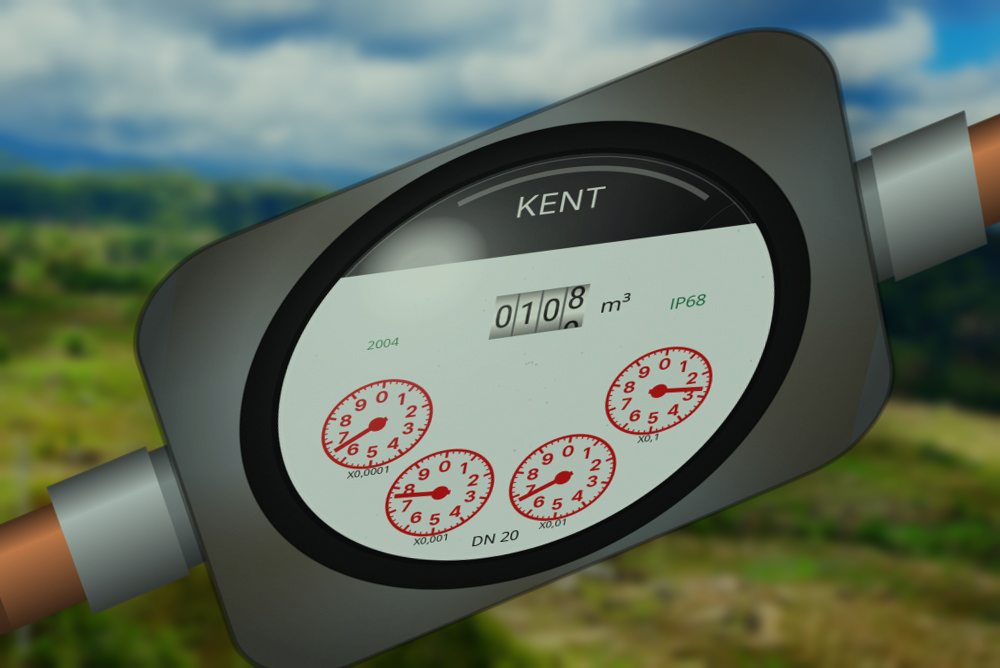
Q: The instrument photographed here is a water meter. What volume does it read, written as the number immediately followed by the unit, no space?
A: 108.2676m³
